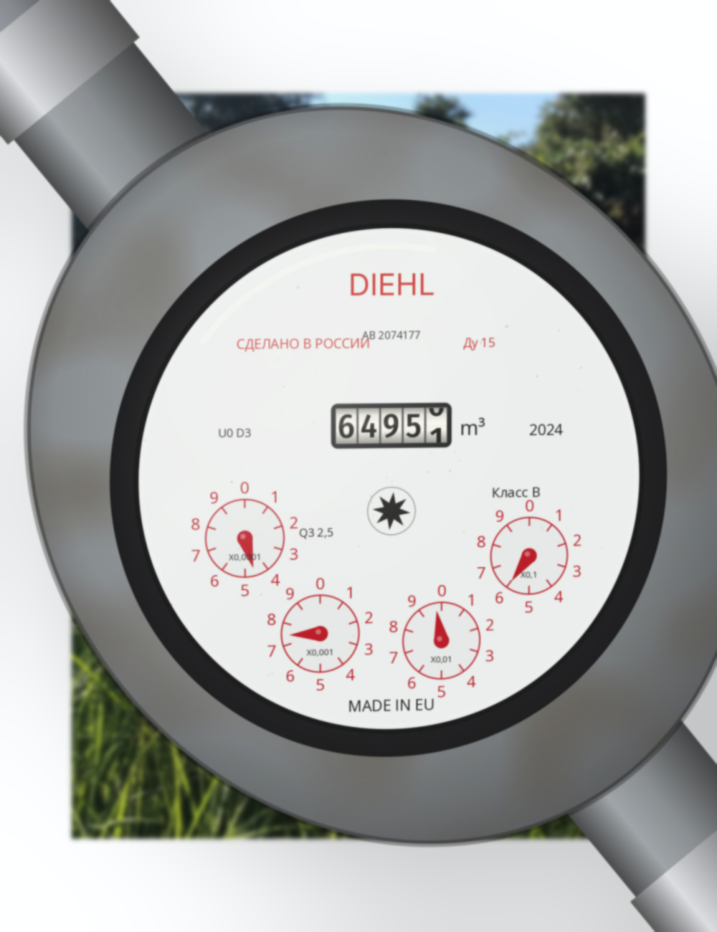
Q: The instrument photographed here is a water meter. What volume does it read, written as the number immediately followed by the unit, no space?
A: 64950.5974m³
